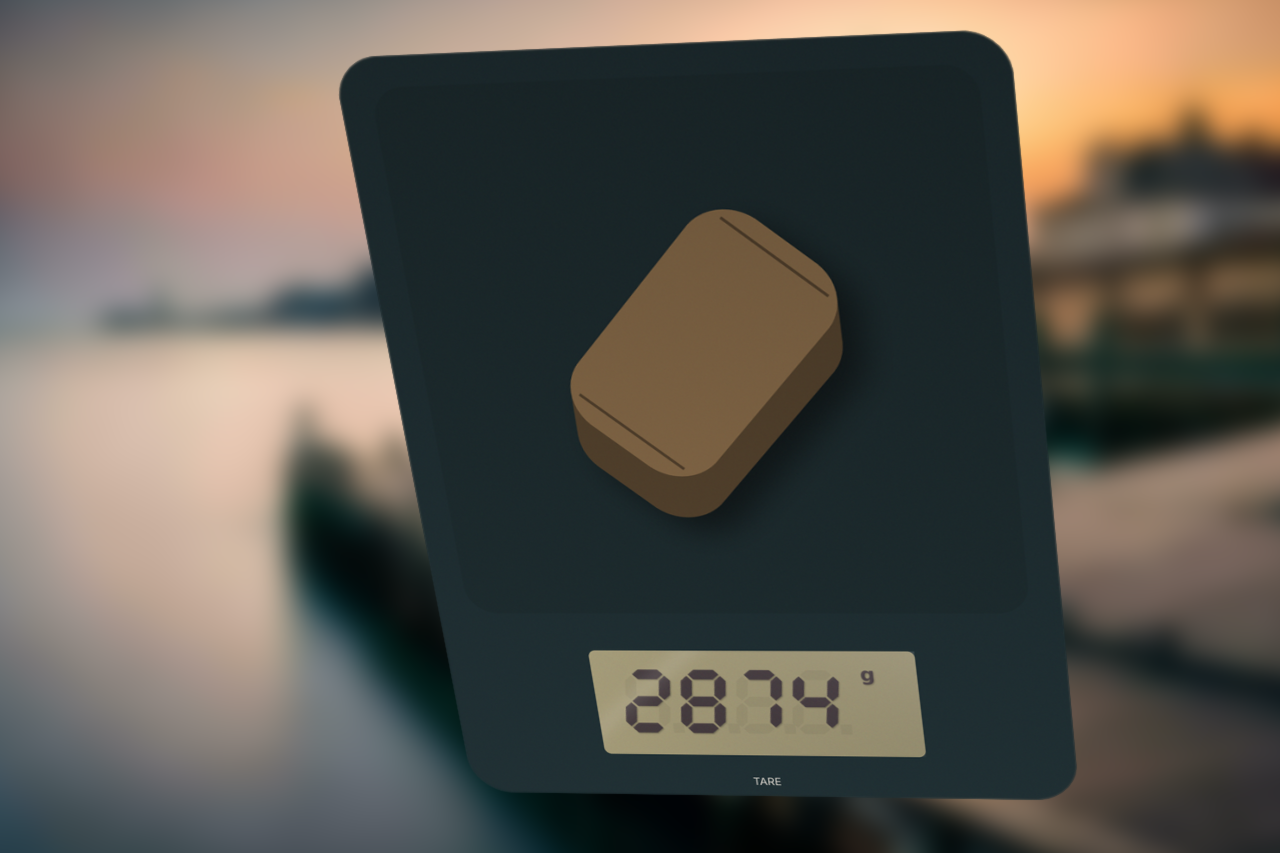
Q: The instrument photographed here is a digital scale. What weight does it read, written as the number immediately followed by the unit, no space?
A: 2874g
